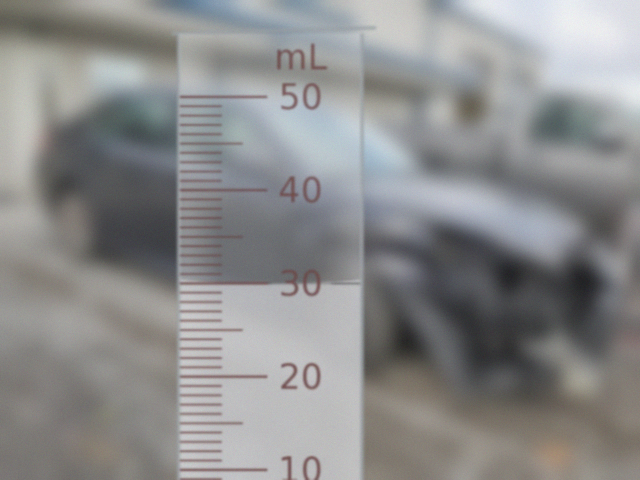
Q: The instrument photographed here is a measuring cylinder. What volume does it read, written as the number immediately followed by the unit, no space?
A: 30mL
